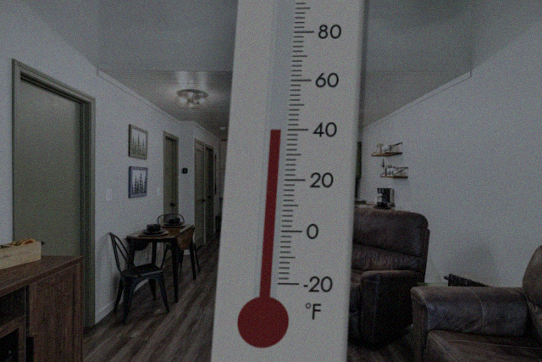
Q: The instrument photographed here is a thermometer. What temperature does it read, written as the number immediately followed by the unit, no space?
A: 40°F
